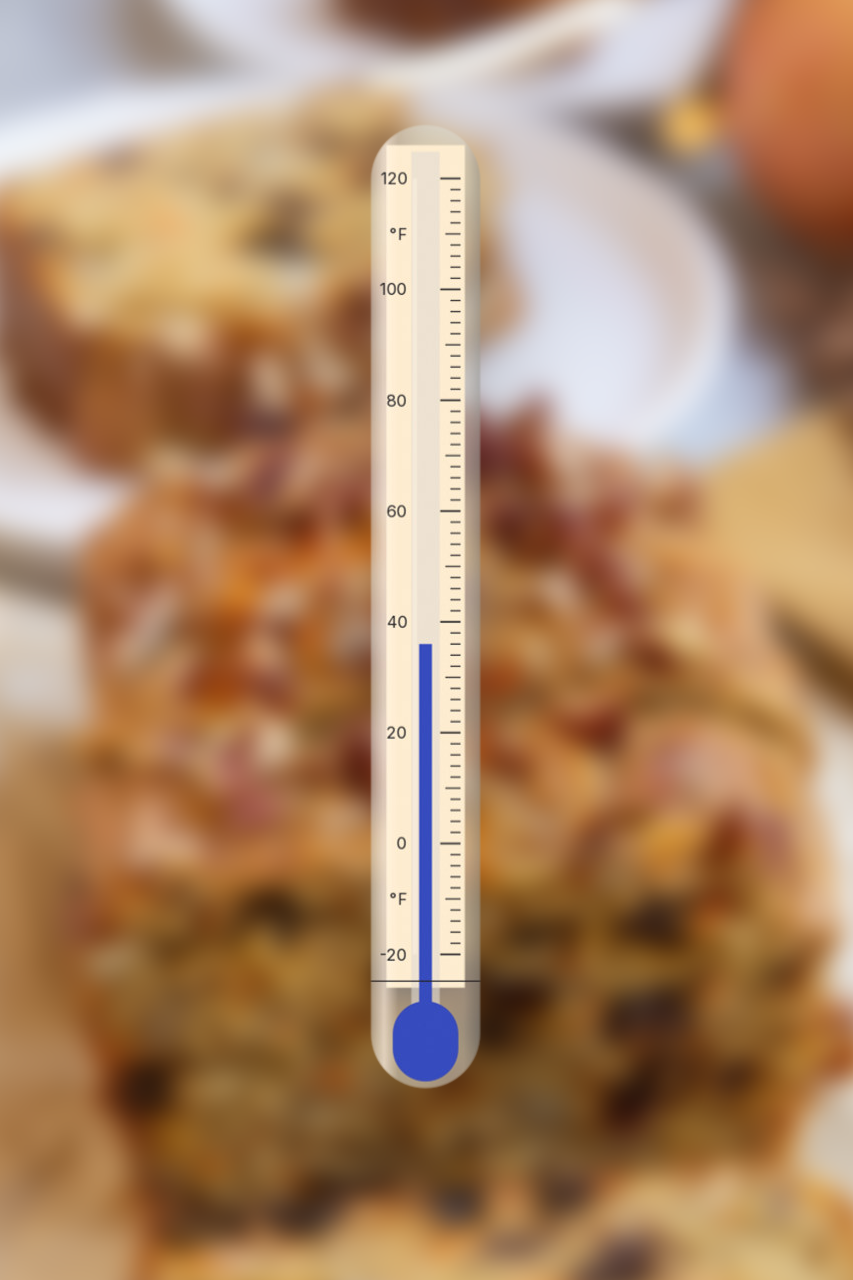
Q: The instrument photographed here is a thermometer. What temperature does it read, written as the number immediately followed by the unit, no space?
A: 36°F
